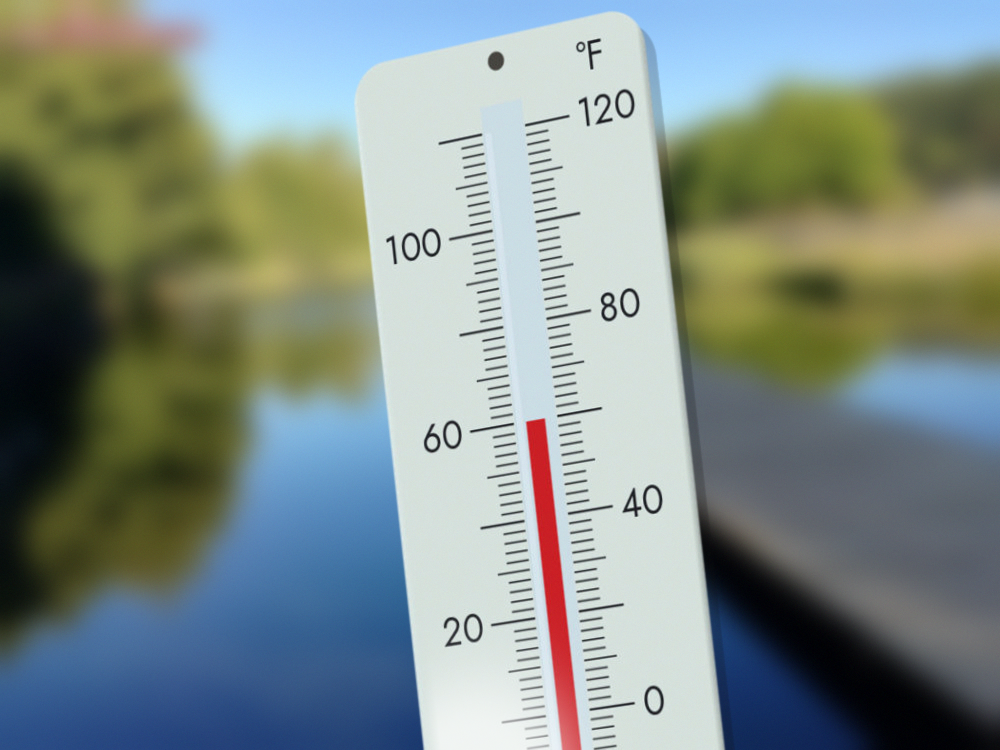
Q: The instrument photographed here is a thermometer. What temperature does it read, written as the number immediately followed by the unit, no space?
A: 60°F
